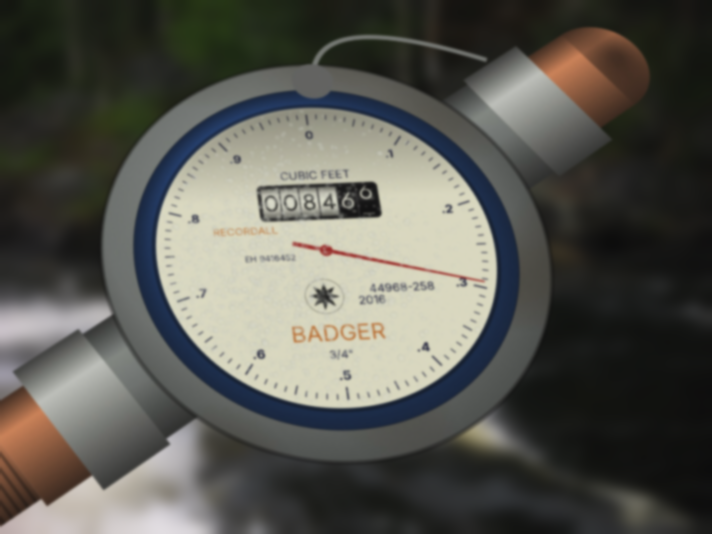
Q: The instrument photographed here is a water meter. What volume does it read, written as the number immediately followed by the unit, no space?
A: 8466.29ft³
